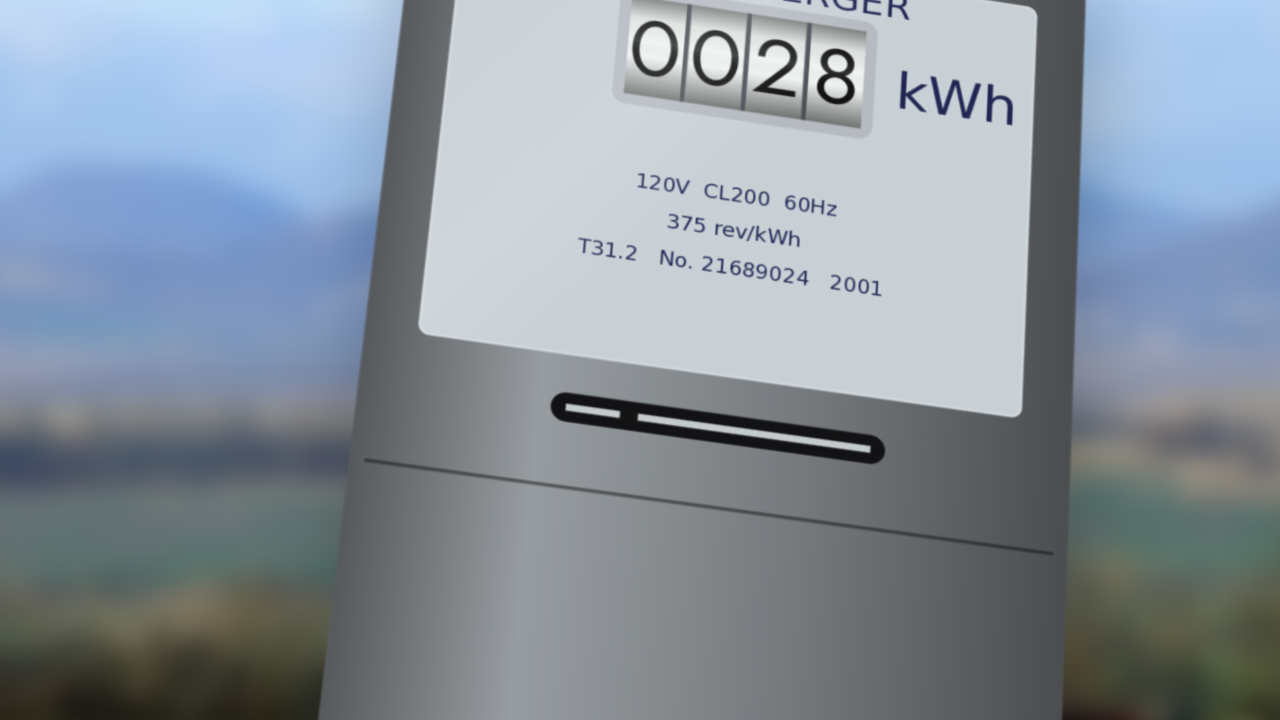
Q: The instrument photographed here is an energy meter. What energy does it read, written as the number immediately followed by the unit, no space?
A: 28kWh
